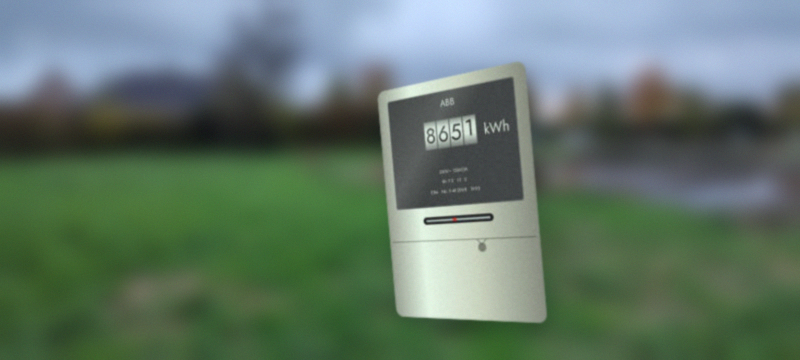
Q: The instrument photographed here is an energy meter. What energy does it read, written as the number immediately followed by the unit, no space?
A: 8651kWh
